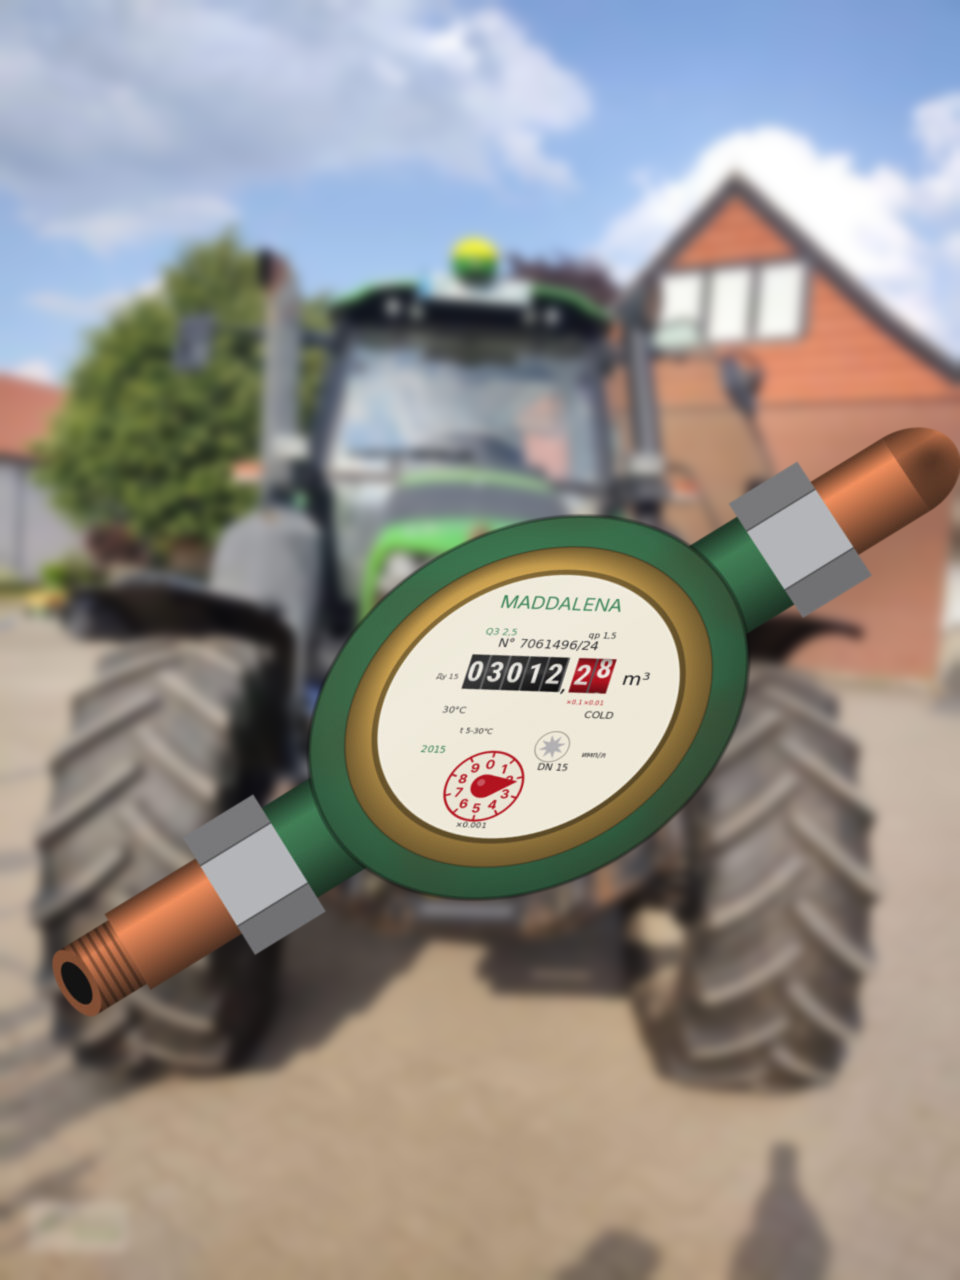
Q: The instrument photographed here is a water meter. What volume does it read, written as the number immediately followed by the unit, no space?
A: 3012.282m³
